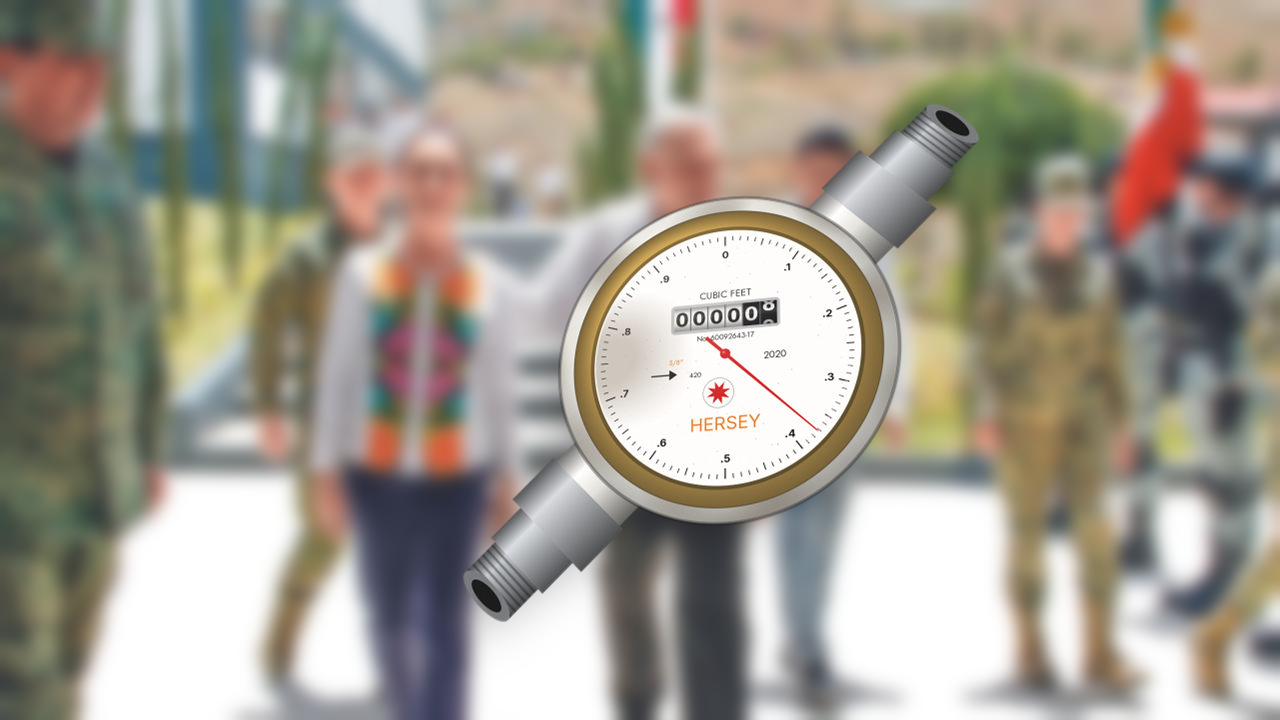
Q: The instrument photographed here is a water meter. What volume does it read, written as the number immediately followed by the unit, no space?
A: 8.37ft³
